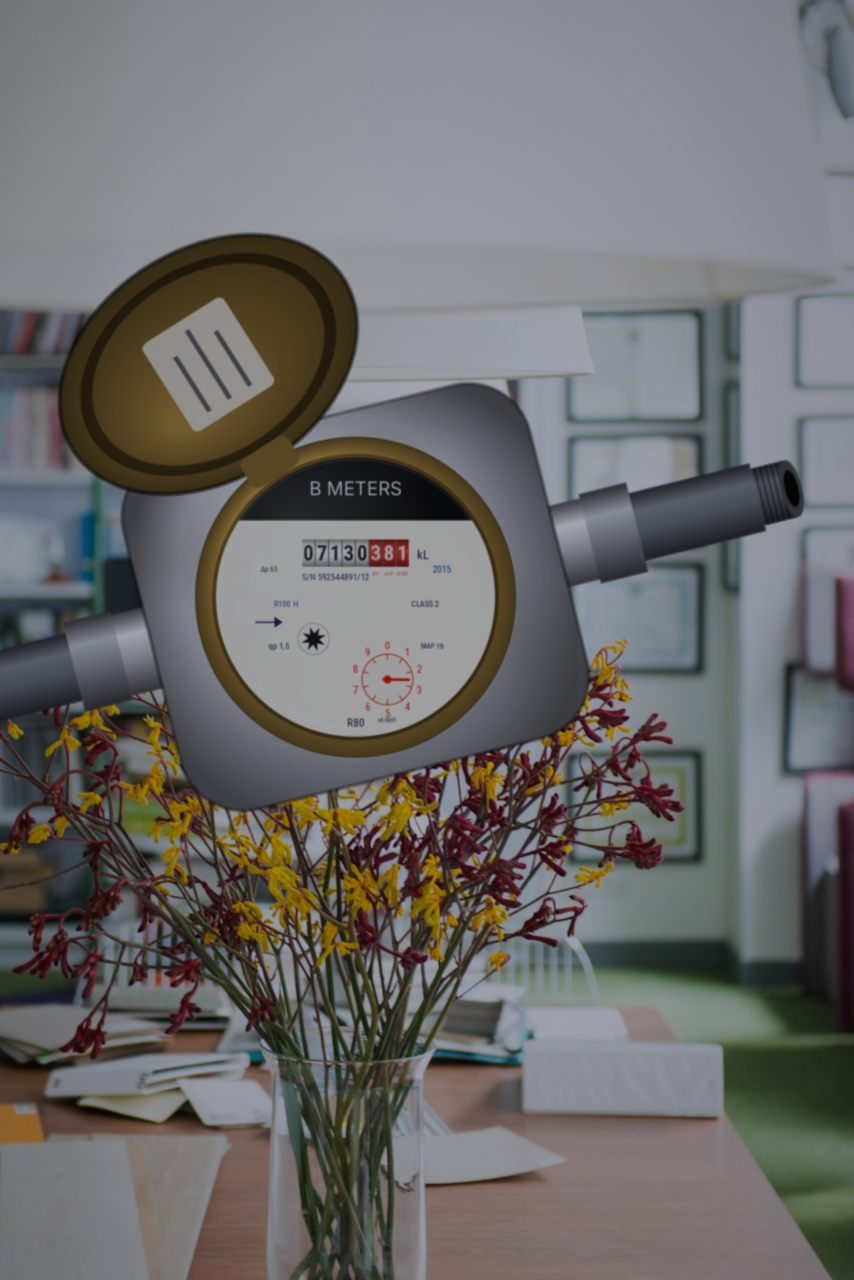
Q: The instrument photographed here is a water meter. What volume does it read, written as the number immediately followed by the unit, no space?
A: 7130.3812kL
